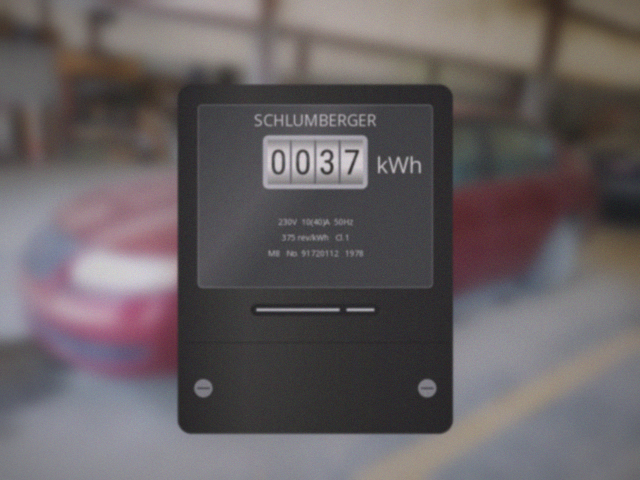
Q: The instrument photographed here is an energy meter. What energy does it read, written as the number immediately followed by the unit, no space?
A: 37kWh
